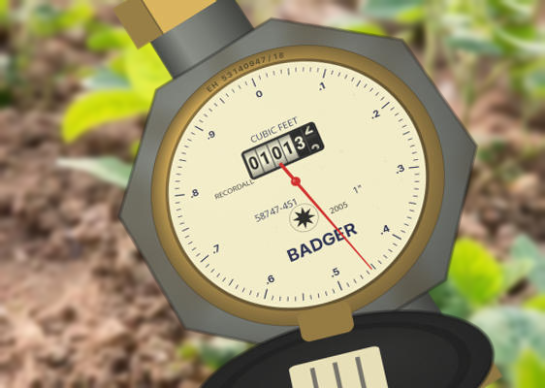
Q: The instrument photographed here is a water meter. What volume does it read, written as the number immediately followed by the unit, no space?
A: 10132.45ft³
